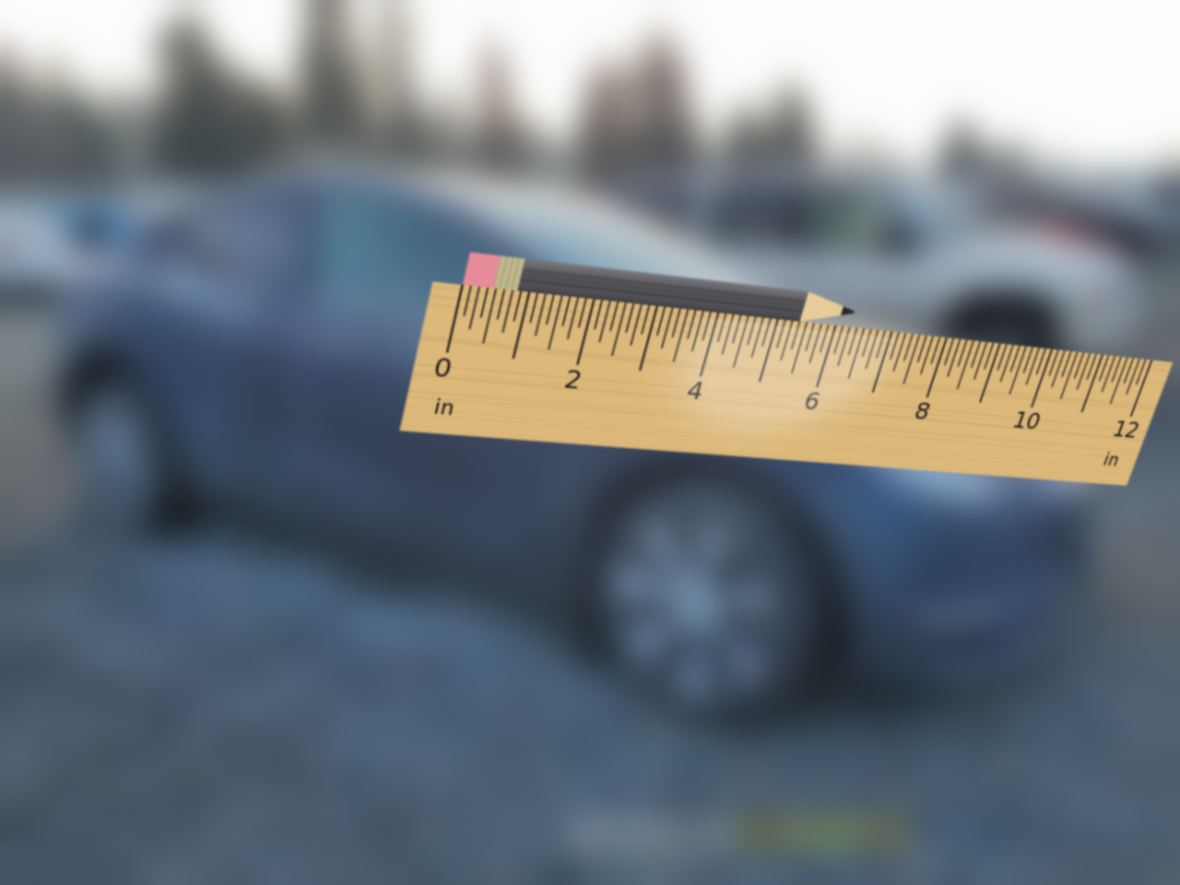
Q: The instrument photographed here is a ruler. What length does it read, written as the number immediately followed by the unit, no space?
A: 6.25in
